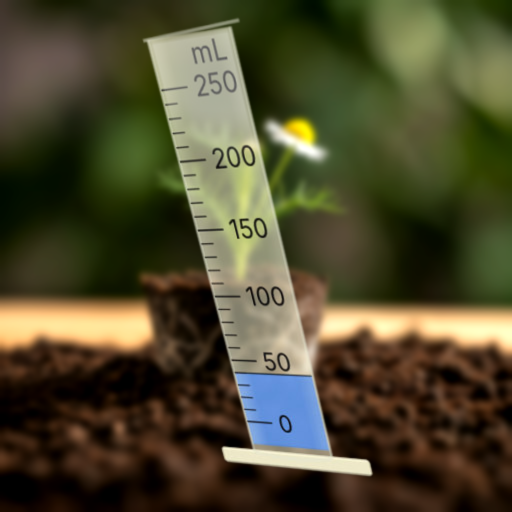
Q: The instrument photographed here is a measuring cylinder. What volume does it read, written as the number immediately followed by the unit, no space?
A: 40mL
